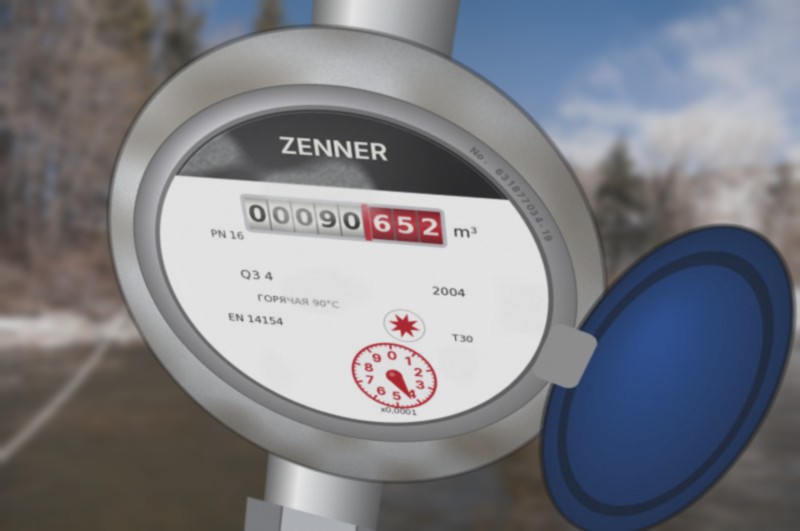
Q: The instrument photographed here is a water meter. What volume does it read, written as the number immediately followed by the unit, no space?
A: 90.6524m³
